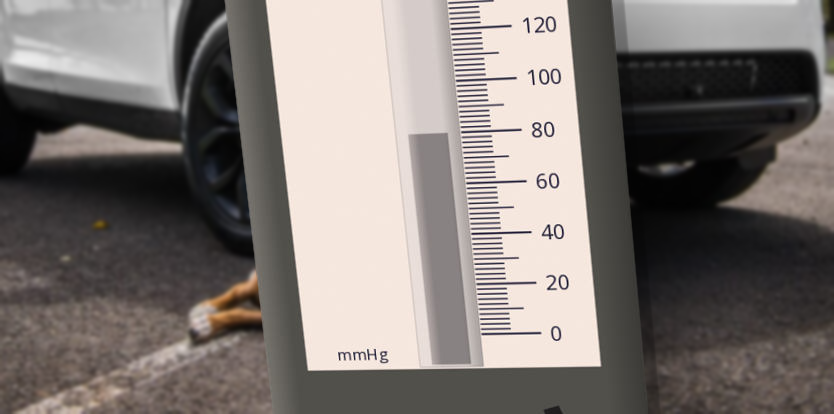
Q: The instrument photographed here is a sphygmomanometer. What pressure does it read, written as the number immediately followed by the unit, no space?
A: 80mmHg
